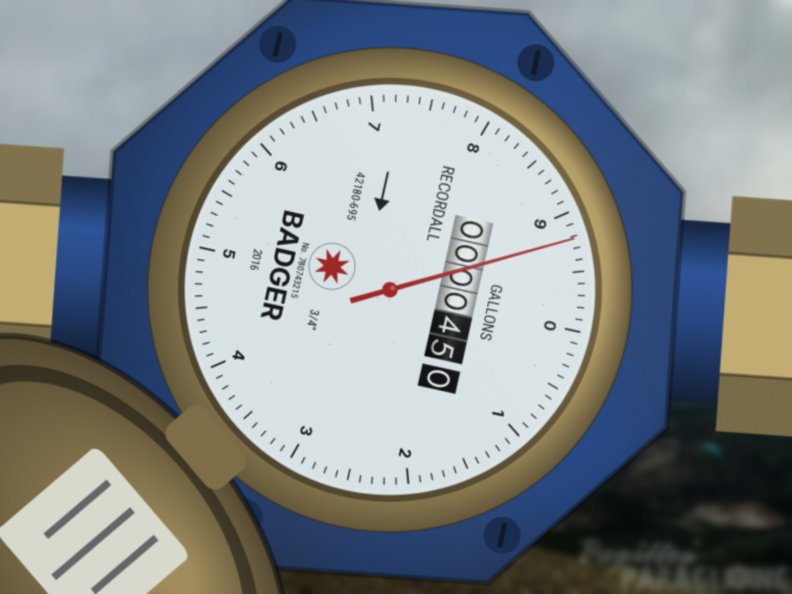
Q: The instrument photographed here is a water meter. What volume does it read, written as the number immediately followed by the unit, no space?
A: 449.2gal
